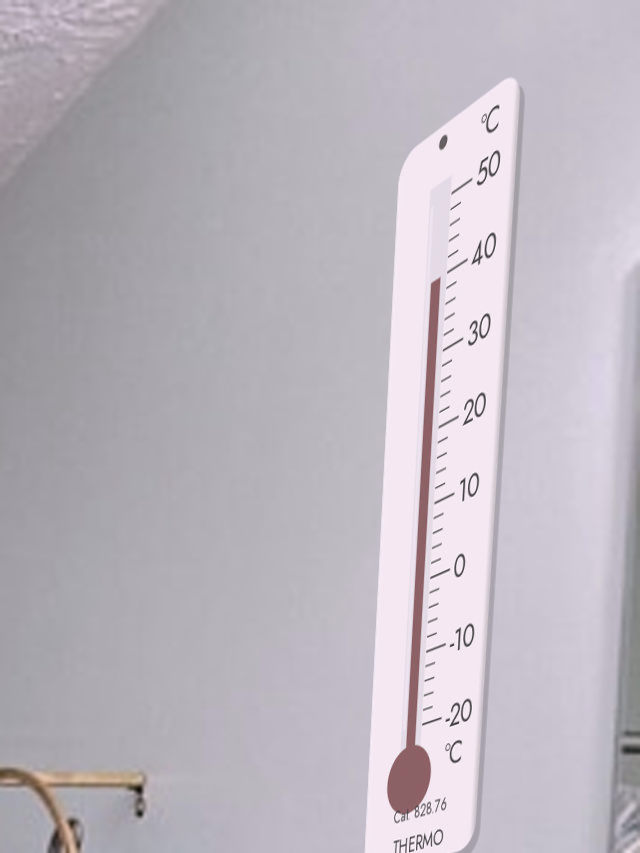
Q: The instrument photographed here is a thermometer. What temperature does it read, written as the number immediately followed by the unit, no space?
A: 40°C
